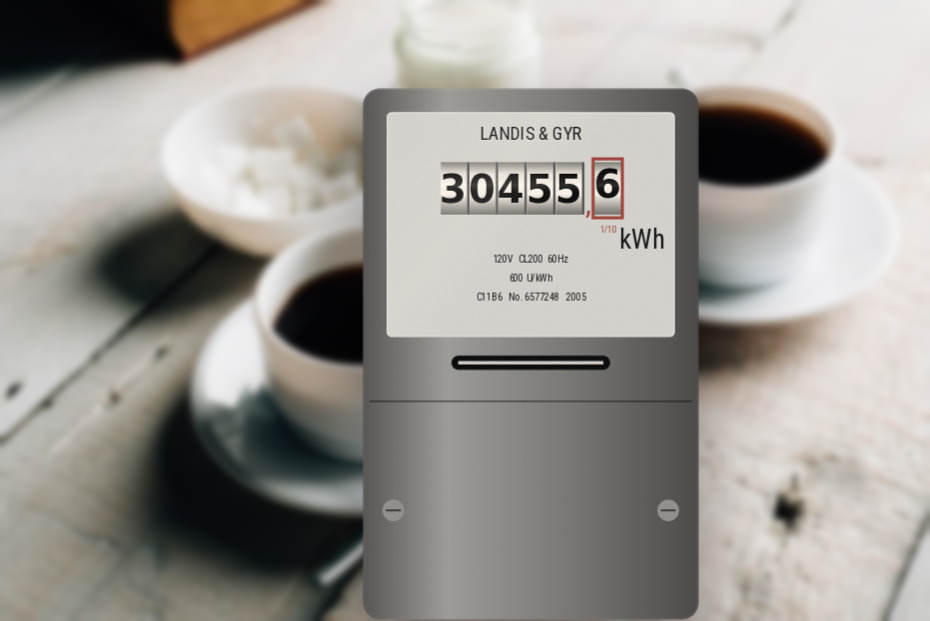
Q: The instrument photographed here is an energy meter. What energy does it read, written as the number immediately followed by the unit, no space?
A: 30455.6kWh
